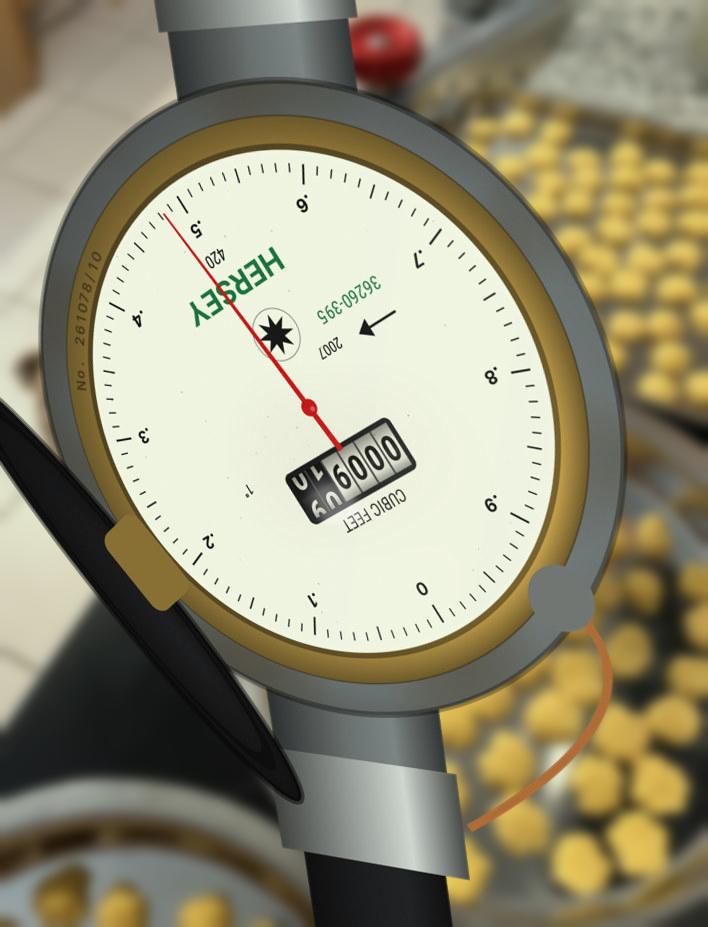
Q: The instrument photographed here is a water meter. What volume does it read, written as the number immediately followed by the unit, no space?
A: 909.48ft³
